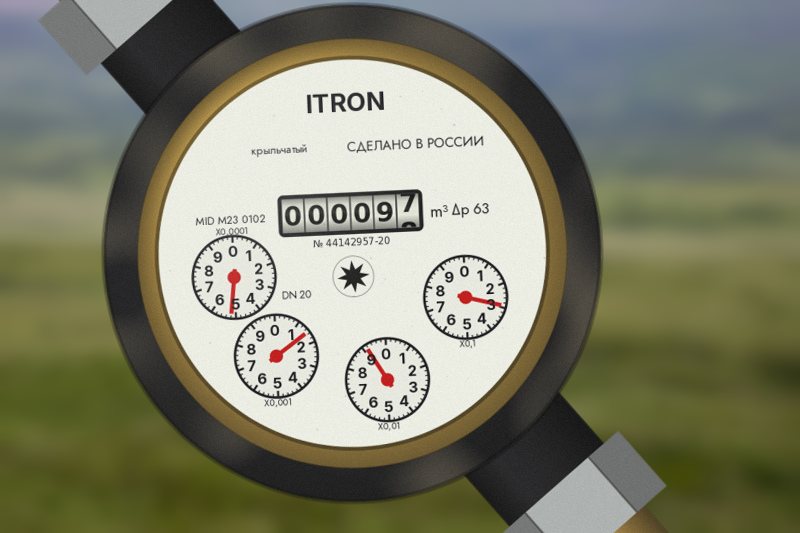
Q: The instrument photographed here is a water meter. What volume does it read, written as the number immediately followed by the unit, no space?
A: 97.2915m³
